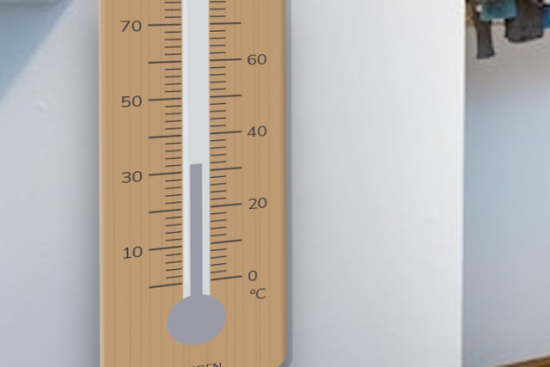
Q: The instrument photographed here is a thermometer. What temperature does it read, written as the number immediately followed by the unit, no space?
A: 32°C
